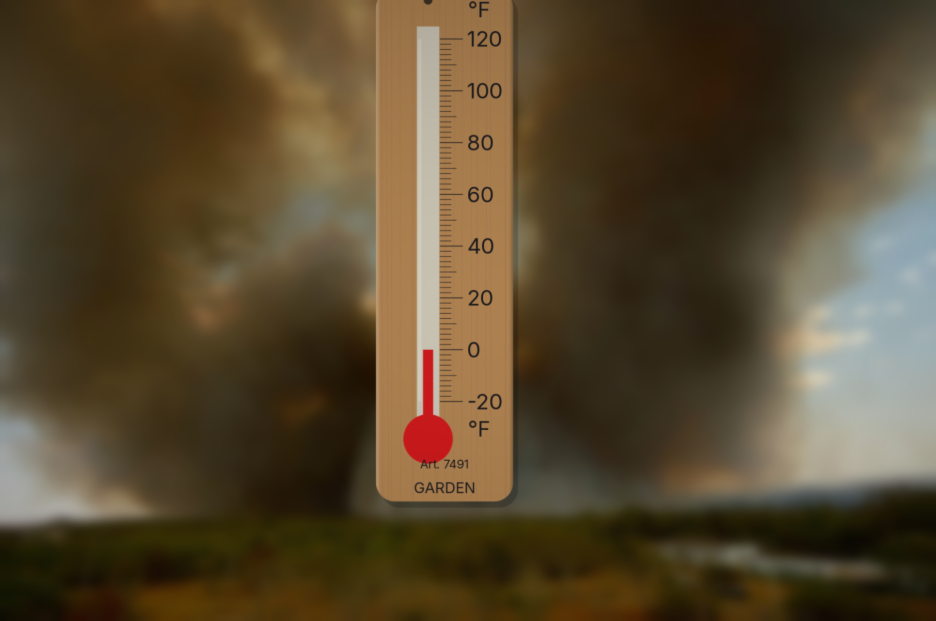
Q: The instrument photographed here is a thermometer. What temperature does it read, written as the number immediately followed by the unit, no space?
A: 0°F
